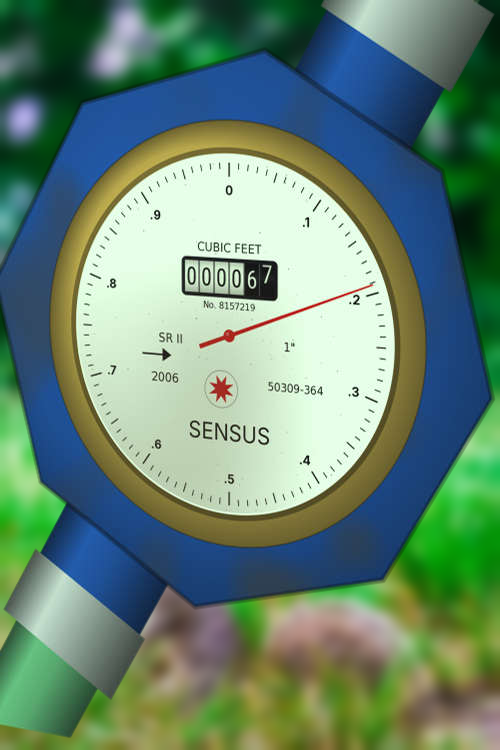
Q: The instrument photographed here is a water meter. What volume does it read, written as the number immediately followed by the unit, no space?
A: 67.19ft³
